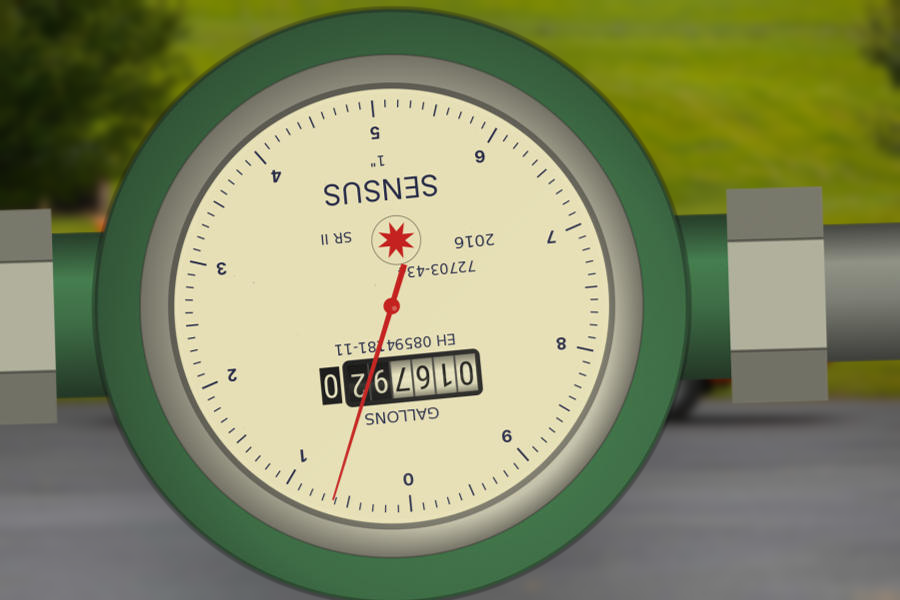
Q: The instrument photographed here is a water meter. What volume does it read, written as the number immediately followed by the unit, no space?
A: 167920.6gal
